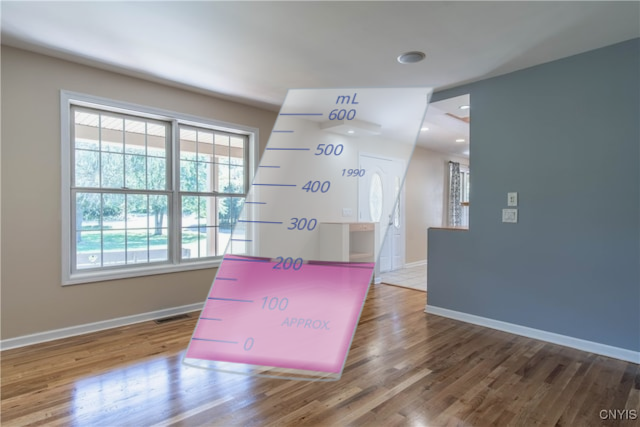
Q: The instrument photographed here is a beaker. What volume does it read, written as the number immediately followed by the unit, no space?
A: 200mL
